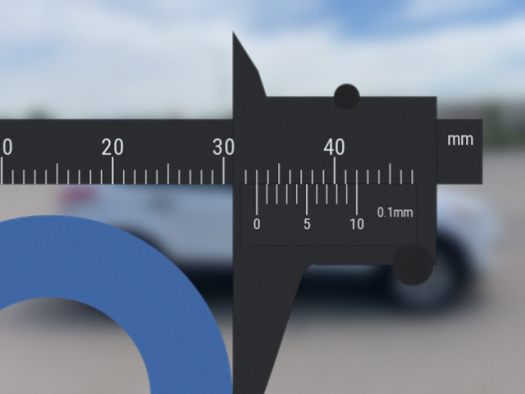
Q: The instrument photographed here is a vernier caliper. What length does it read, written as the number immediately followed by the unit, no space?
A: 33.0mm
